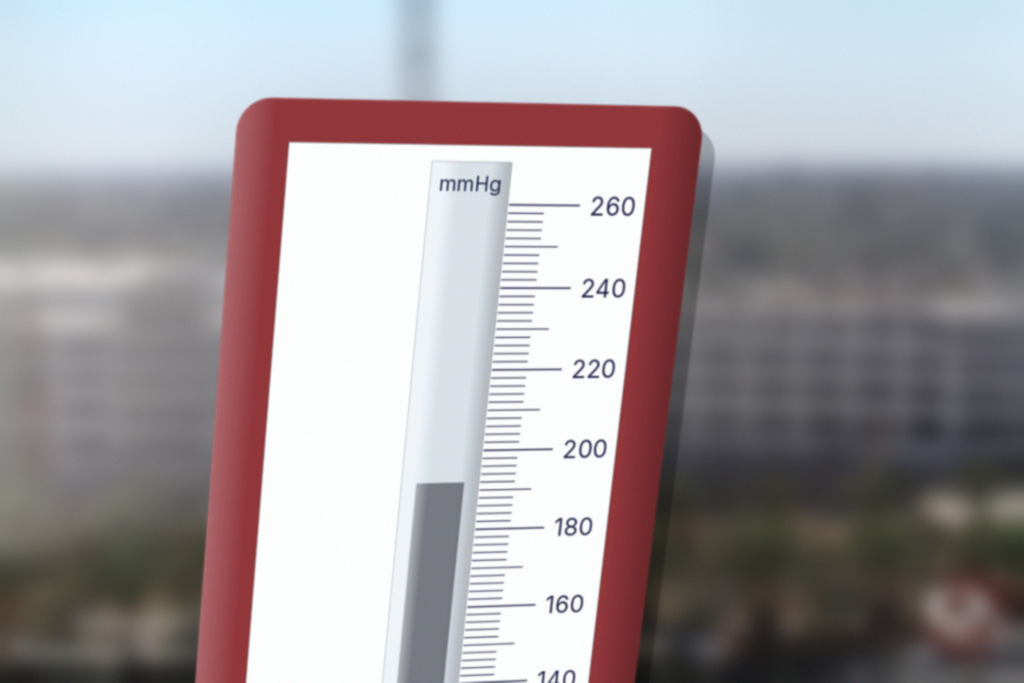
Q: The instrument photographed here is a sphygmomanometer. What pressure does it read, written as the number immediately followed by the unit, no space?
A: 192mmHg
